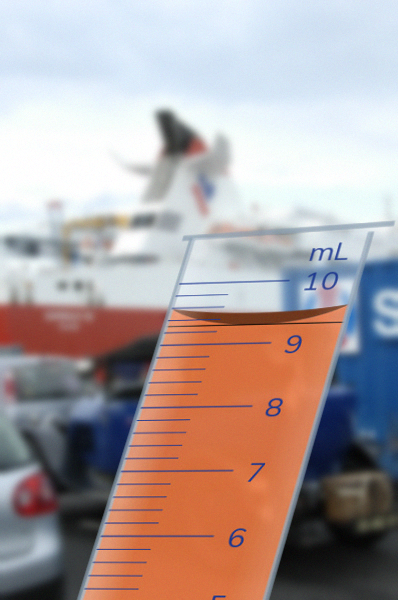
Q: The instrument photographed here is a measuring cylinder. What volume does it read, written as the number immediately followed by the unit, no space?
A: 9.3mL
